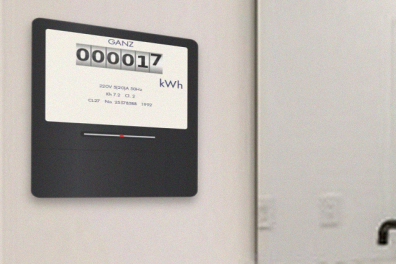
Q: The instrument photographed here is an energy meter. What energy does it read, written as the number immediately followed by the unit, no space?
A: 17kWh
